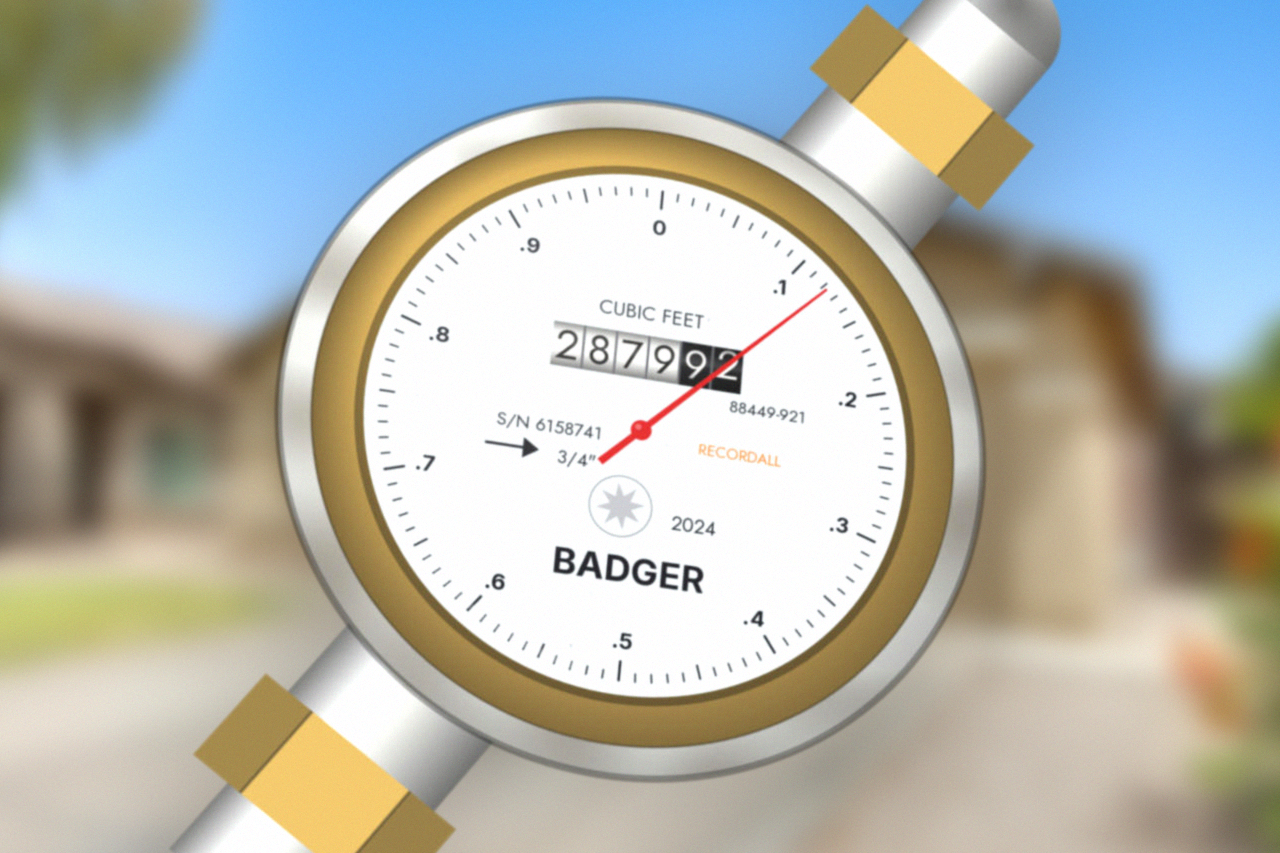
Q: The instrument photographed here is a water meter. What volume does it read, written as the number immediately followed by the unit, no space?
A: 287992.12ft³
